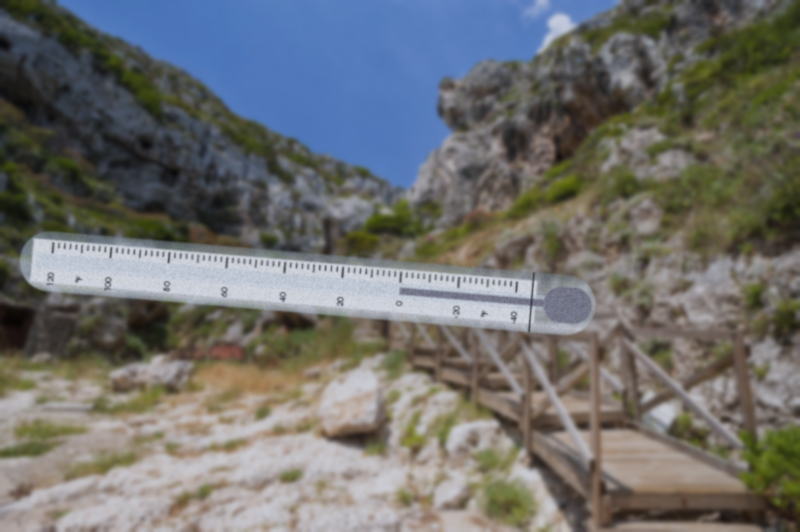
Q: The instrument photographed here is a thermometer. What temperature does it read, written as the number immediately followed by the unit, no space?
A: 0°F
